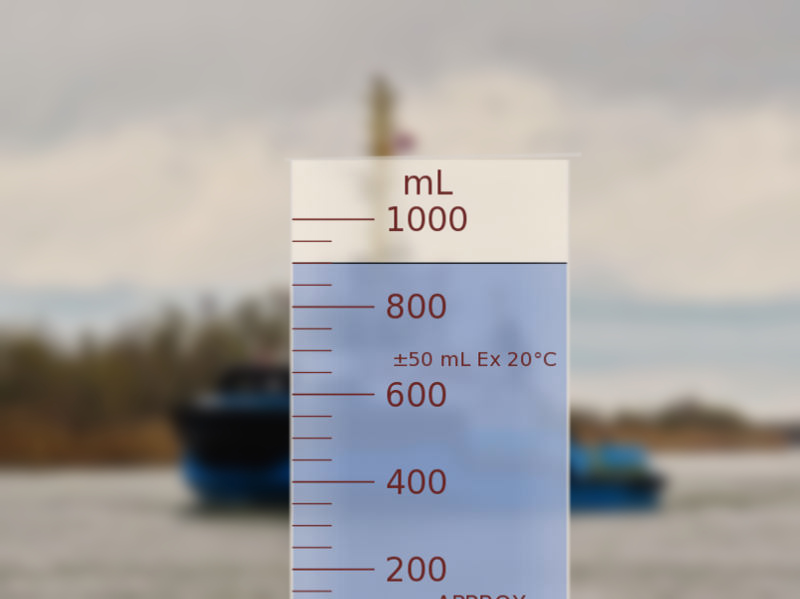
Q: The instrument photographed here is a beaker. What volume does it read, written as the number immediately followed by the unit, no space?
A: 900mL
